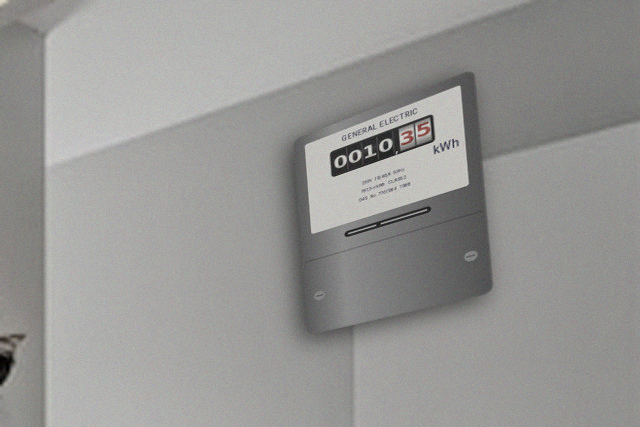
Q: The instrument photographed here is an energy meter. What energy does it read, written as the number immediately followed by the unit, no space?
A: 10.35kWh
